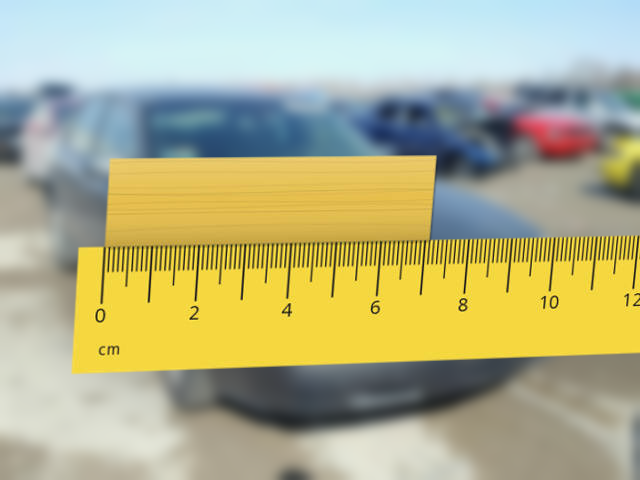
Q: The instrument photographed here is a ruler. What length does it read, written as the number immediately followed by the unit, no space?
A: 7.1cm
